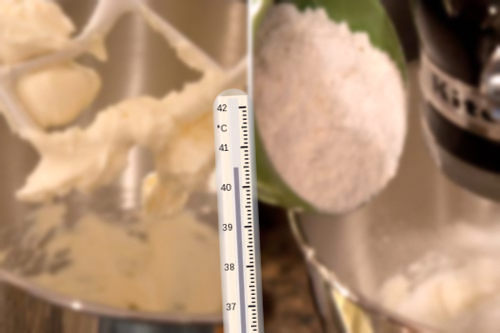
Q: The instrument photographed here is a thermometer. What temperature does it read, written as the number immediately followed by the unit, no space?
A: 40.5°C
